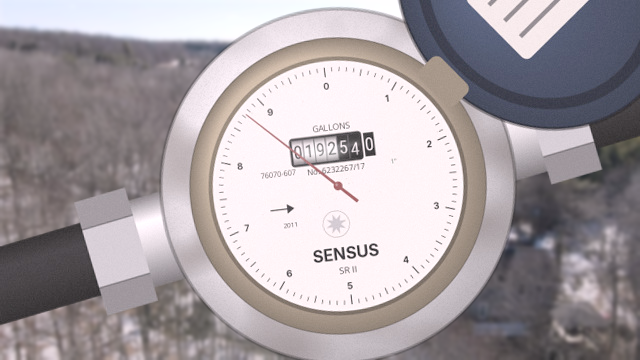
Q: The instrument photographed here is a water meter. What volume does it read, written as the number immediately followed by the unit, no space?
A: 192538.7gal
